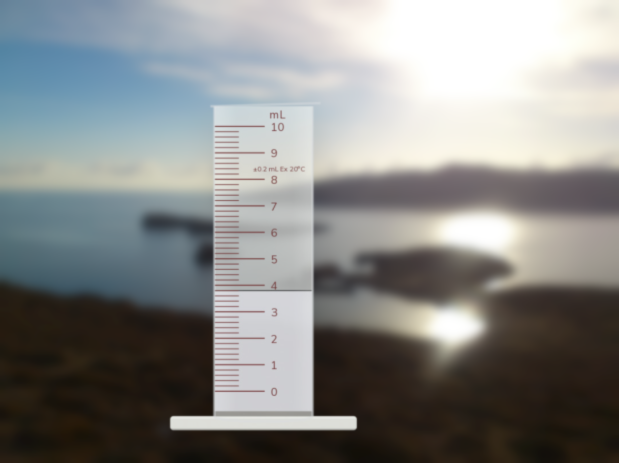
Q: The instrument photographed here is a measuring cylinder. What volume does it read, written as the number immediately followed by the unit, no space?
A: 3.8mL
